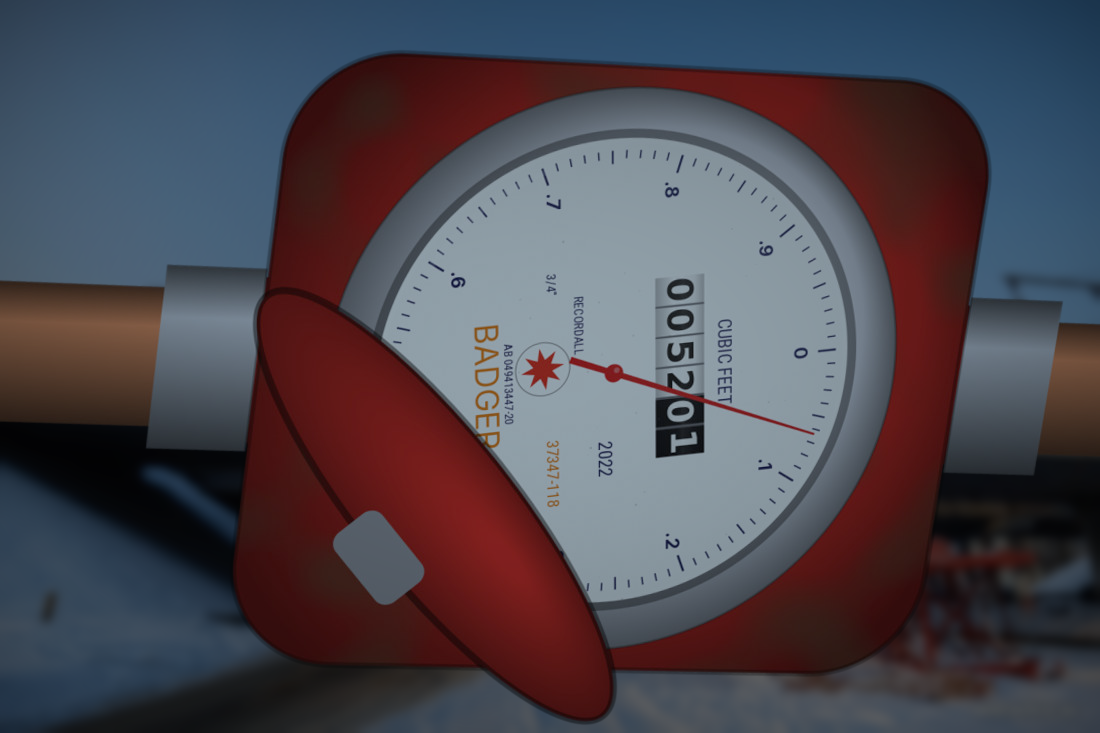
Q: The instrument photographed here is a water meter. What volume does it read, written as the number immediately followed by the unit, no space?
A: 5201.06ft³
